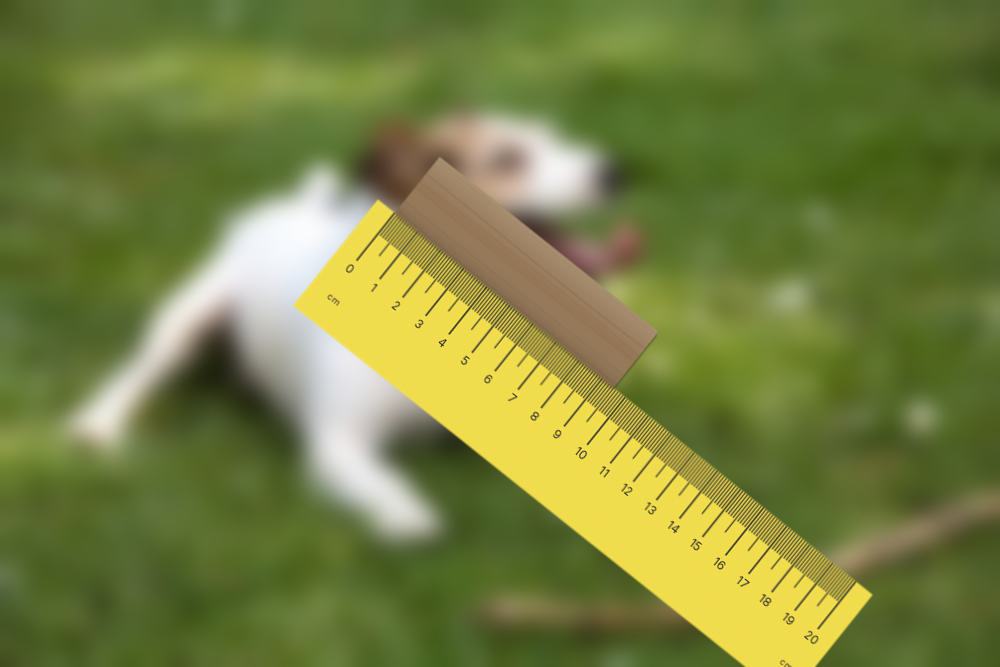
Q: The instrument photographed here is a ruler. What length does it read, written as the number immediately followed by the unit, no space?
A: 9.5cm
